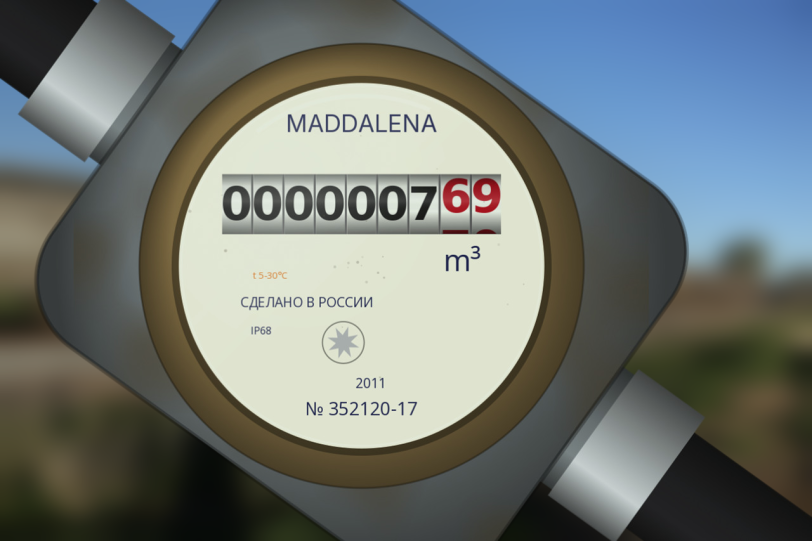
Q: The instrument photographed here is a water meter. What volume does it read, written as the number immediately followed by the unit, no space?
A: 7.69m³
